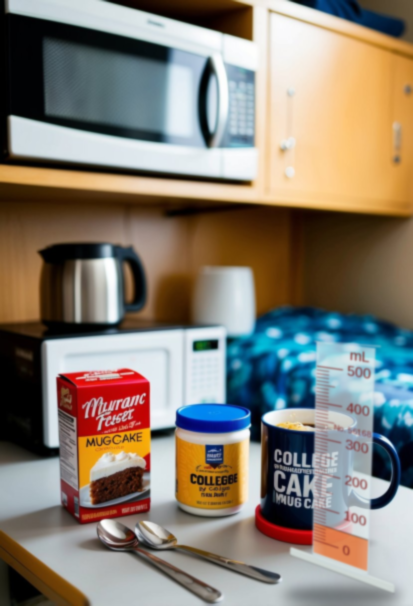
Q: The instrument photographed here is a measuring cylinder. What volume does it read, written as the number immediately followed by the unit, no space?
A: 50mL
